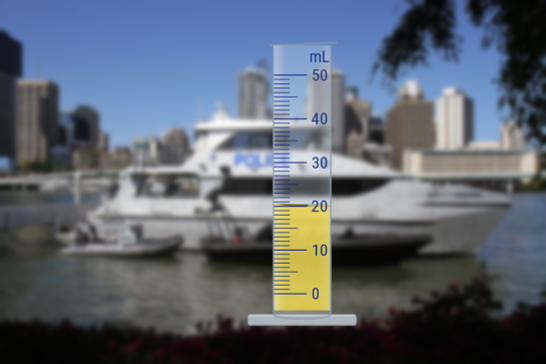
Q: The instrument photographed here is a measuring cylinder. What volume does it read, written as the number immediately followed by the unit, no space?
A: 20mL
